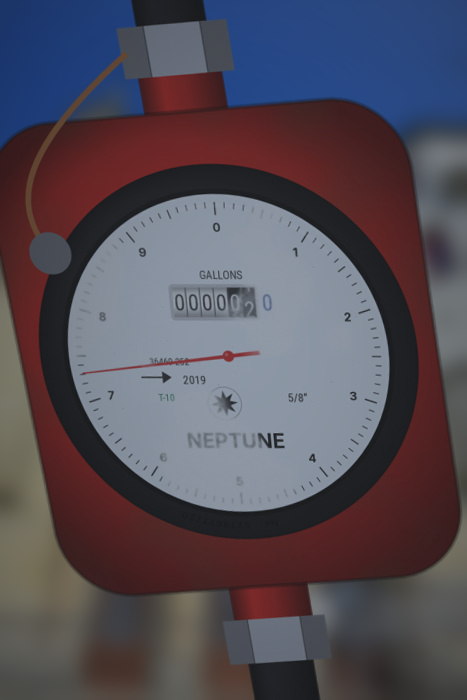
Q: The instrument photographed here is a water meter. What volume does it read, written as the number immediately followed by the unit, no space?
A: 17.3gal
